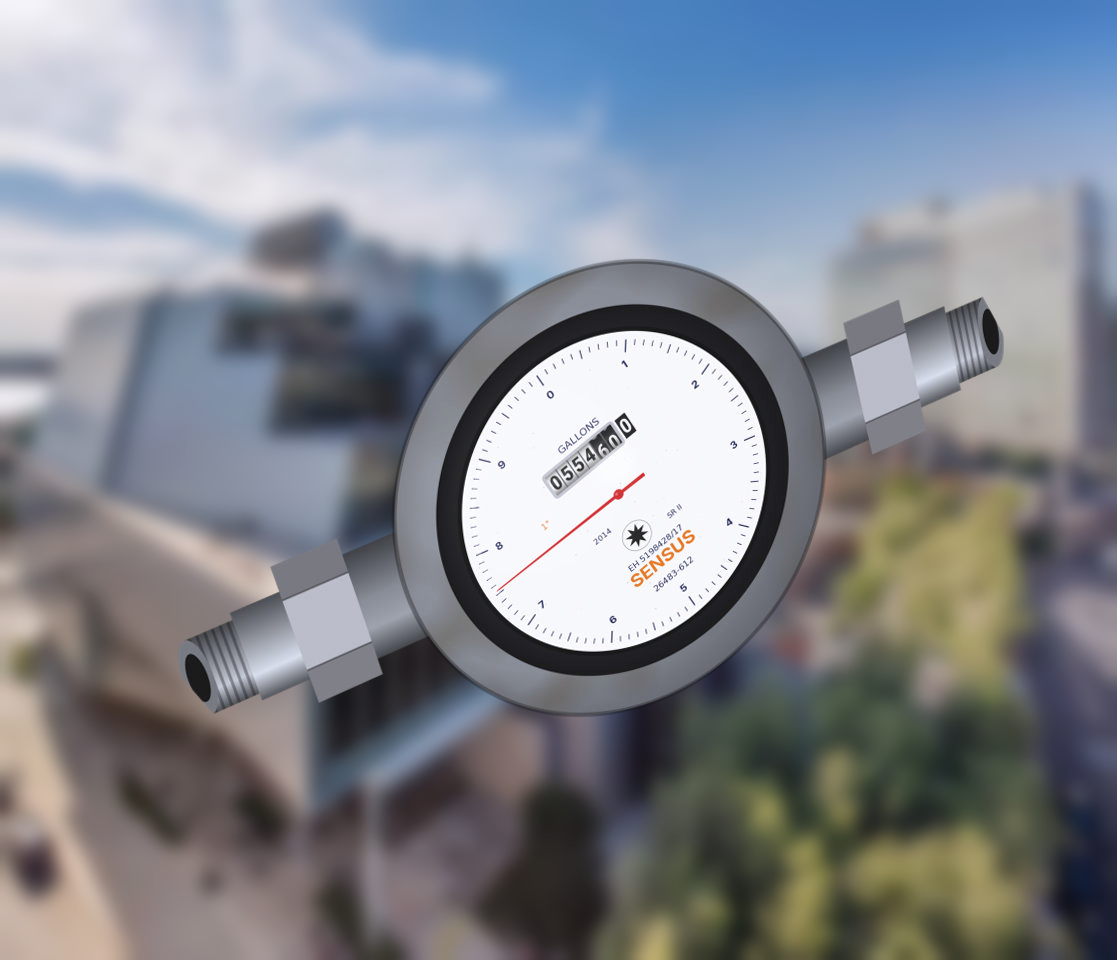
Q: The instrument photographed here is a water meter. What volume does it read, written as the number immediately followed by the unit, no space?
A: 554597.5gal
